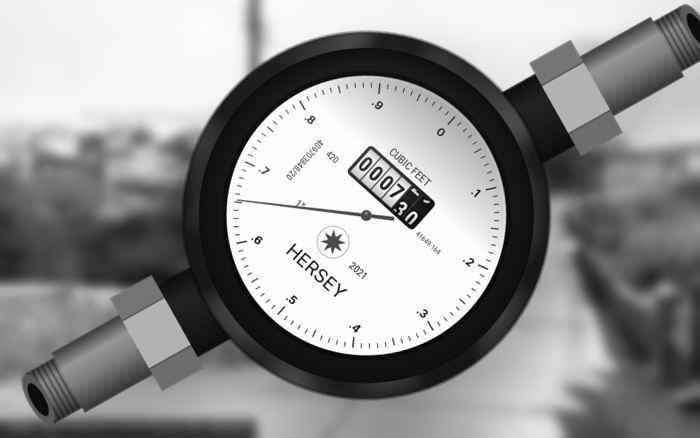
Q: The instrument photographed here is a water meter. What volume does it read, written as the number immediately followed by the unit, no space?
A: 729.65ft³
